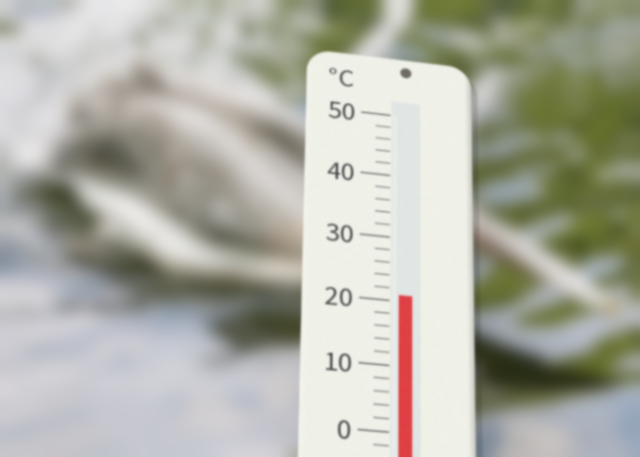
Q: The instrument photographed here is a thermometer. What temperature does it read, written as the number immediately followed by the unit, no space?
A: 21°C
